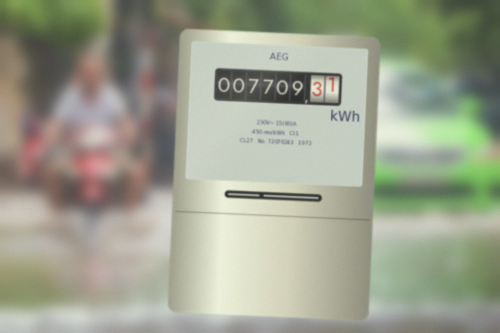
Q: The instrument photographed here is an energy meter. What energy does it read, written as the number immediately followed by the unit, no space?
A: 7709.31kWh
